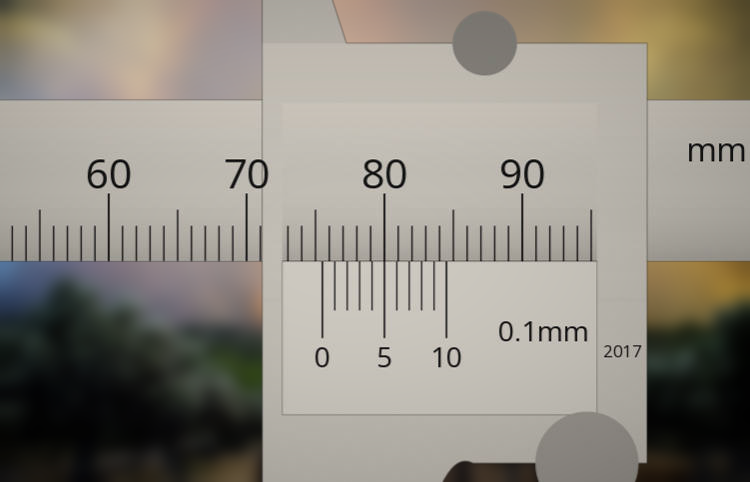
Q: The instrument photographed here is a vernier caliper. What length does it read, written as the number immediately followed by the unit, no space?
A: 75.5mm
